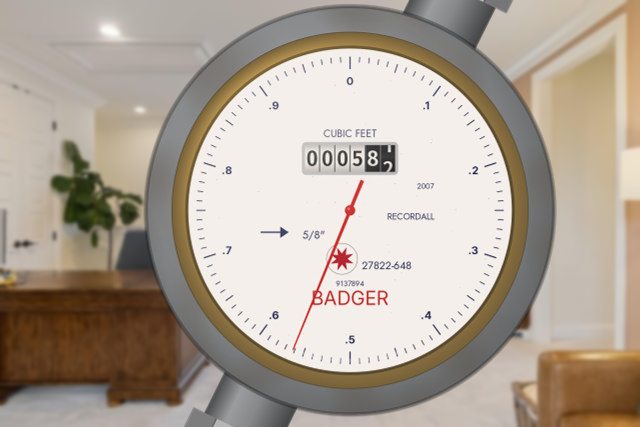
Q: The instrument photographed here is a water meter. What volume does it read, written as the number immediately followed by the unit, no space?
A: 581.56ft³
